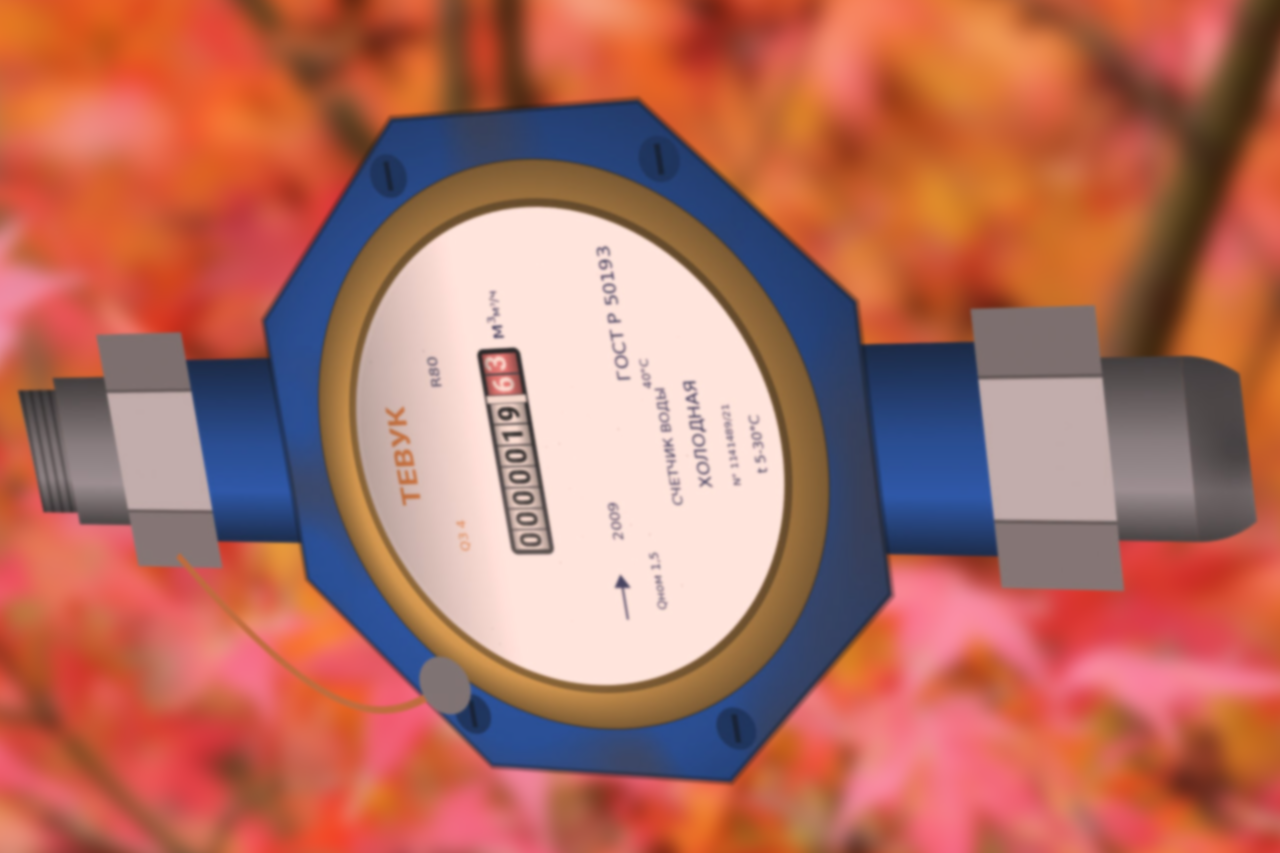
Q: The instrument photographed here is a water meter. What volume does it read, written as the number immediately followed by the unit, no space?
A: 19.63m³
